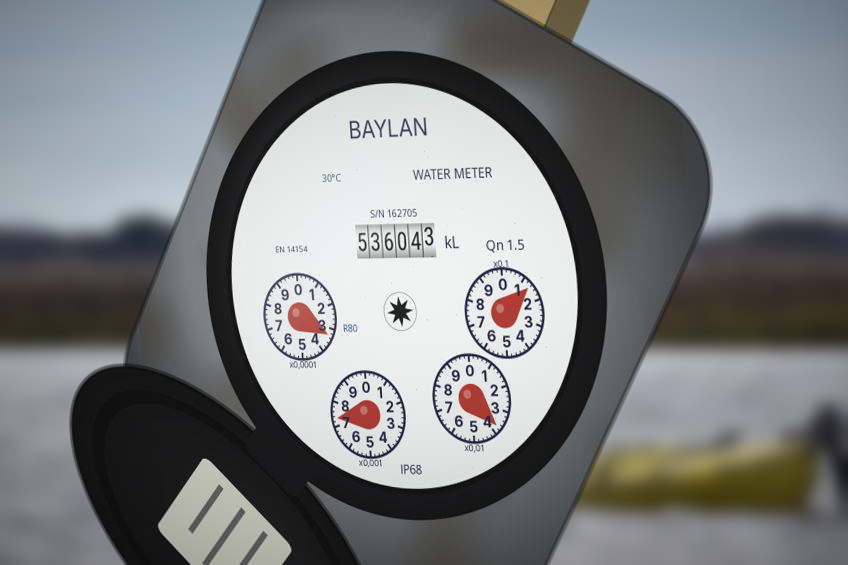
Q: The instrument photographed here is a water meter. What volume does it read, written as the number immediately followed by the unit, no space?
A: 536043.1373kL
